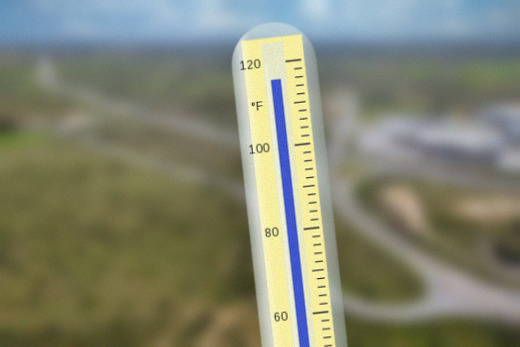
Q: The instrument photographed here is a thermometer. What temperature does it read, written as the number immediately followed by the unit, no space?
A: 116°F
